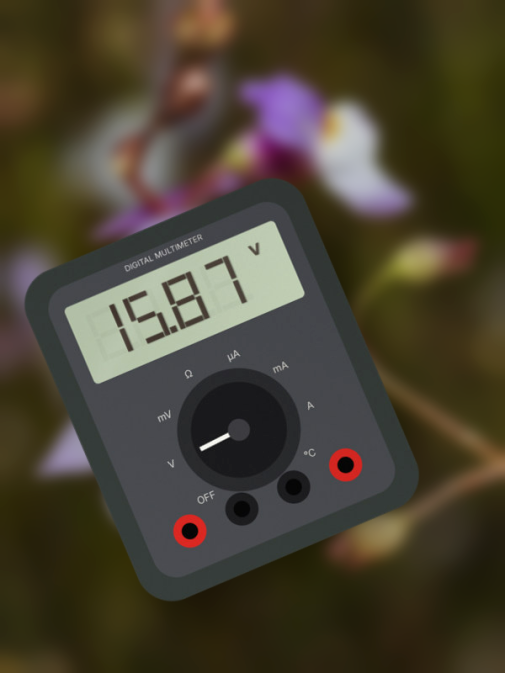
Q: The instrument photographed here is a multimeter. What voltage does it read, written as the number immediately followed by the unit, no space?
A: 15.87V
